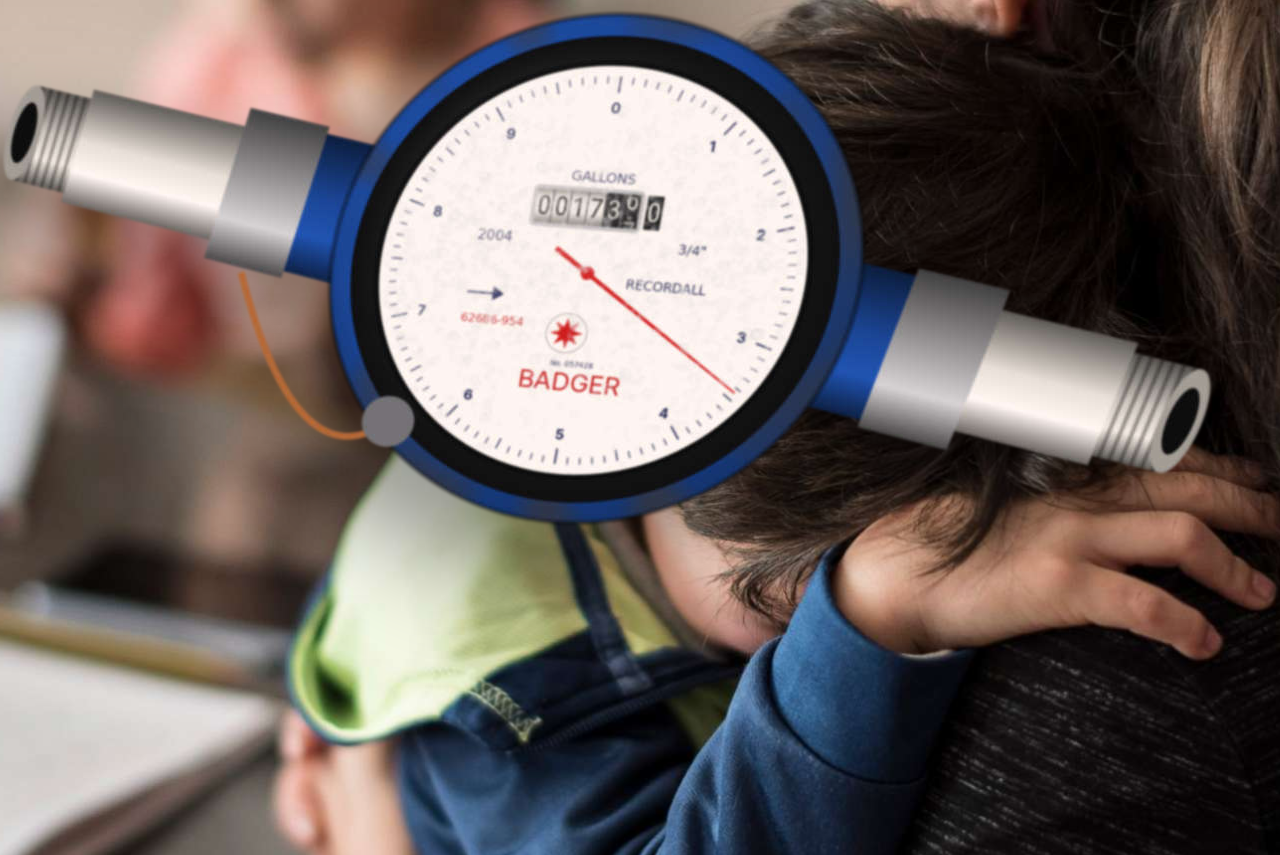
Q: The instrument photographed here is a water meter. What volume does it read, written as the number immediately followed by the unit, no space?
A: 17363.4gal
